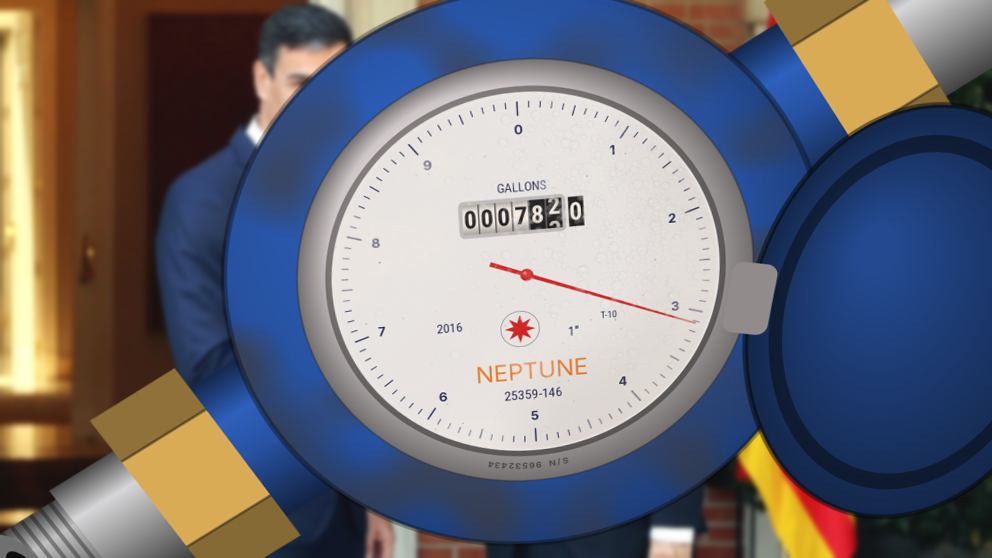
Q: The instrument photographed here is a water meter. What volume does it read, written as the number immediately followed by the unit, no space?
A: 7823.1gal
